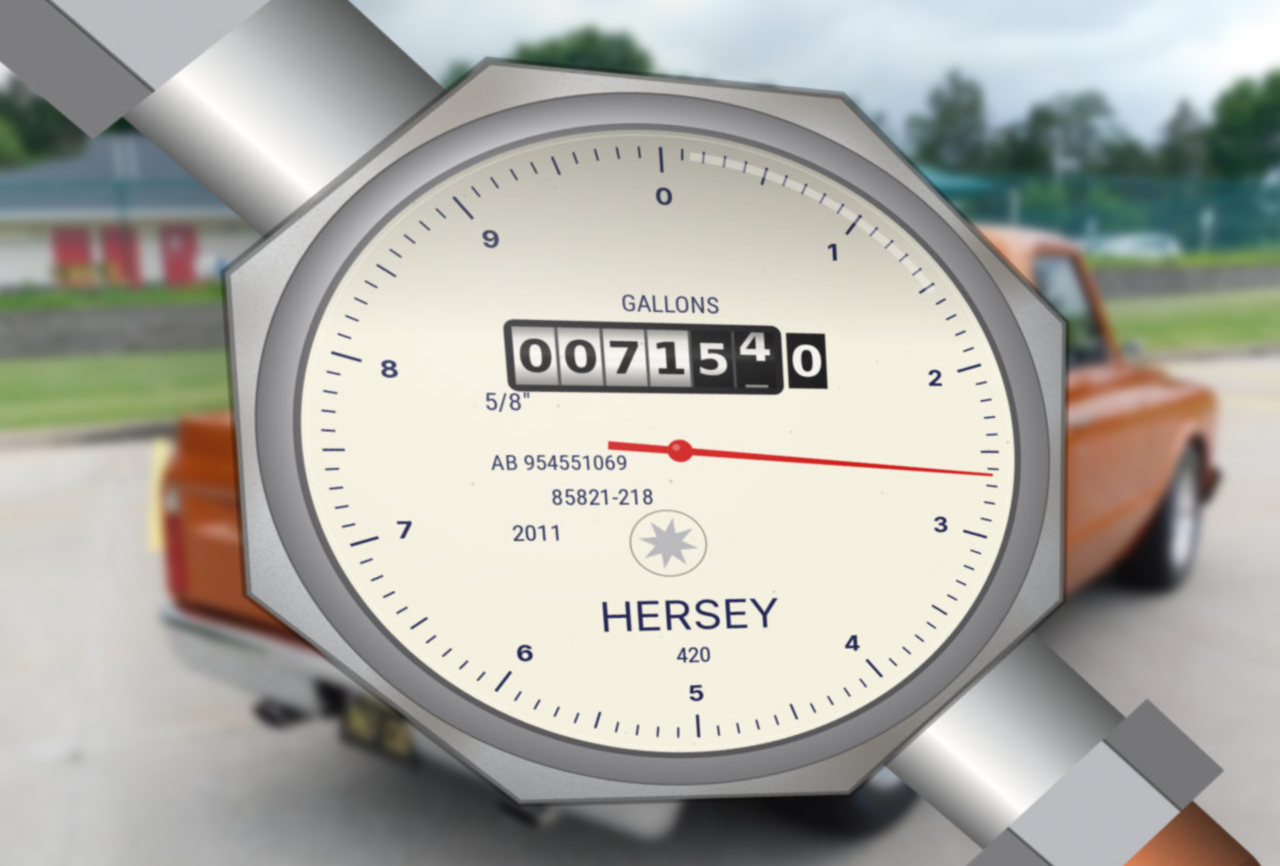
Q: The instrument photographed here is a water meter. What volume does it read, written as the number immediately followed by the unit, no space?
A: 71542.6gal
